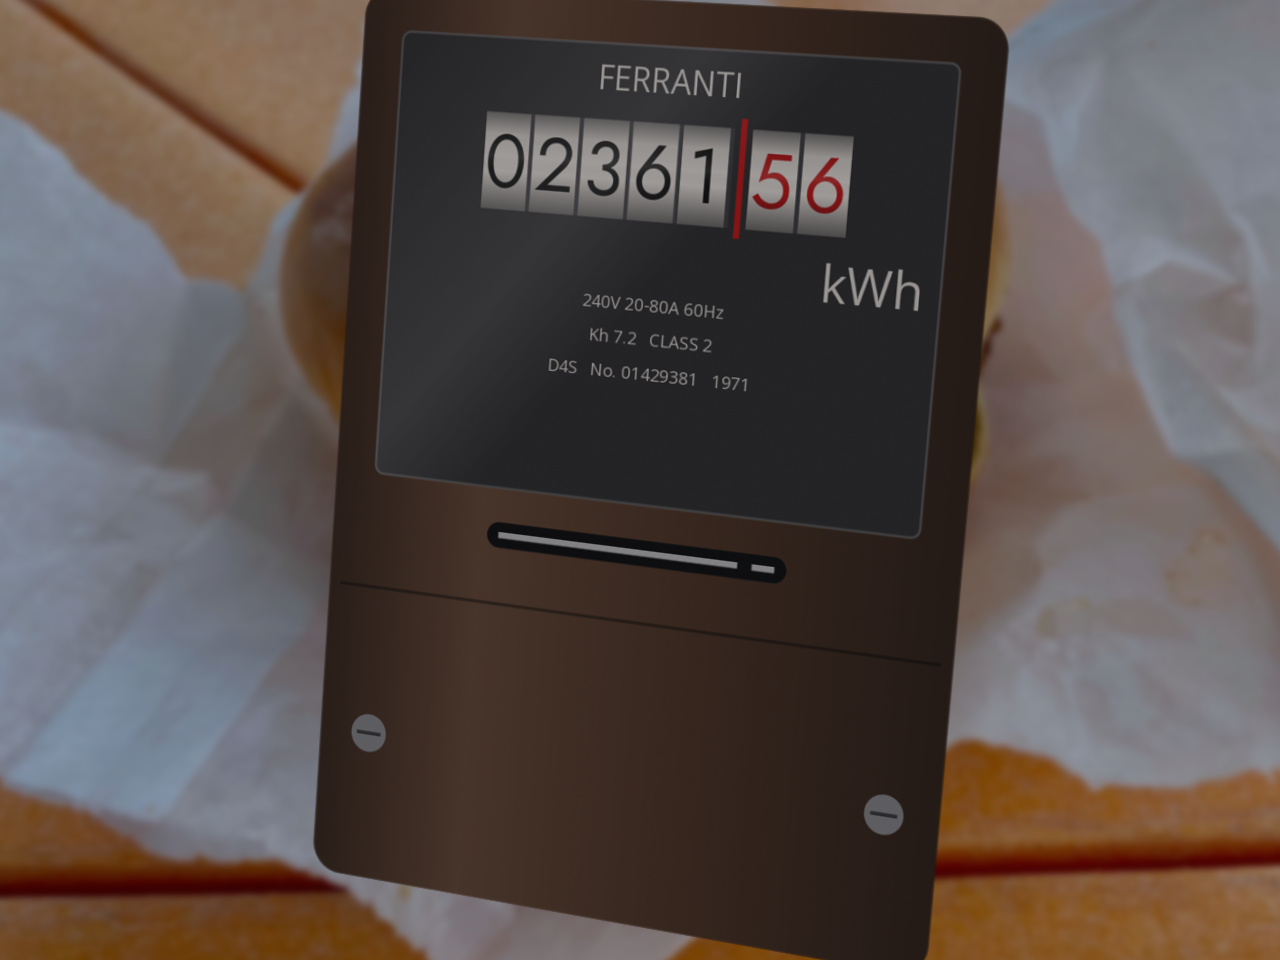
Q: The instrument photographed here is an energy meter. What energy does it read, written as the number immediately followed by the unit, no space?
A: 2361.56kWh
